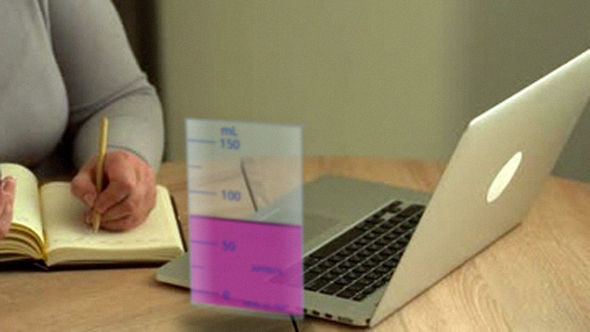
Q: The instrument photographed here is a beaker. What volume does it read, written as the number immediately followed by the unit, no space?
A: 75mL
